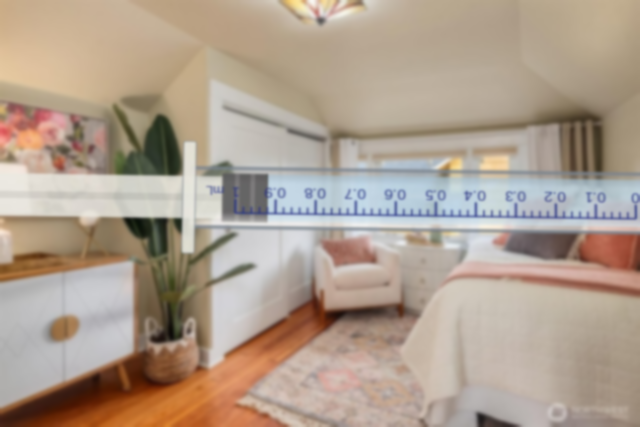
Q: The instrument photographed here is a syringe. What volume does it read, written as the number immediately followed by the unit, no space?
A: 0.92mL
